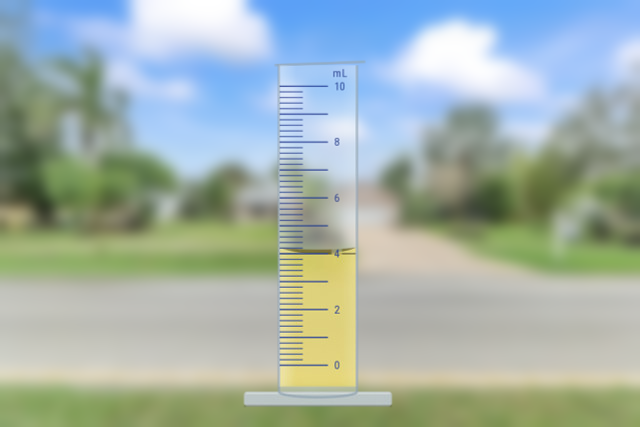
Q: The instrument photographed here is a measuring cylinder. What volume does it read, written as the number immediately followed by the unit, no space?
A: 4mL
